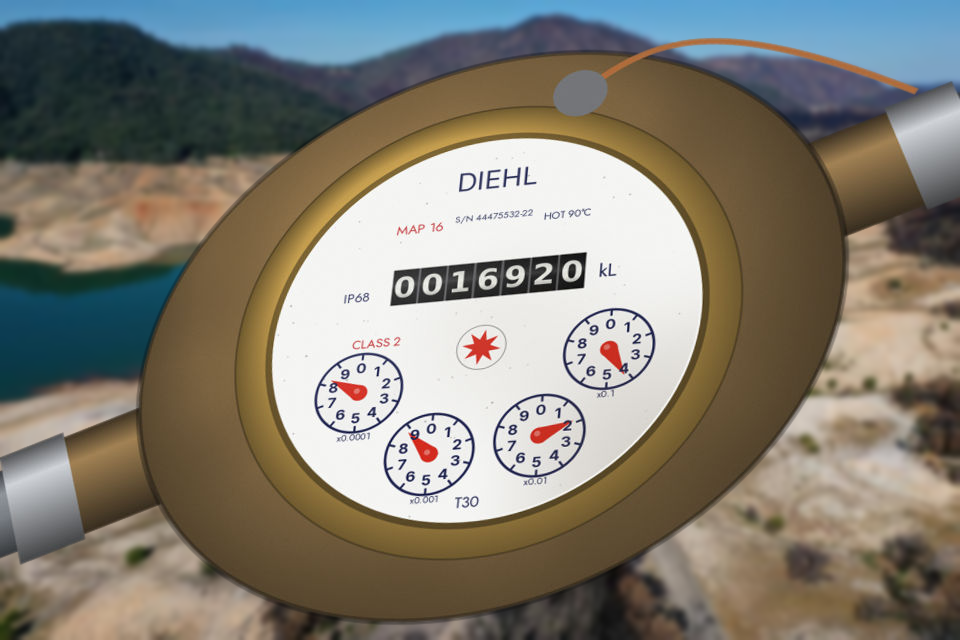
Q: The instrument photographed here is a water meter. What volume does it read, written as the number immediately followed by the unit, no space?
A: 16920.4188kL
